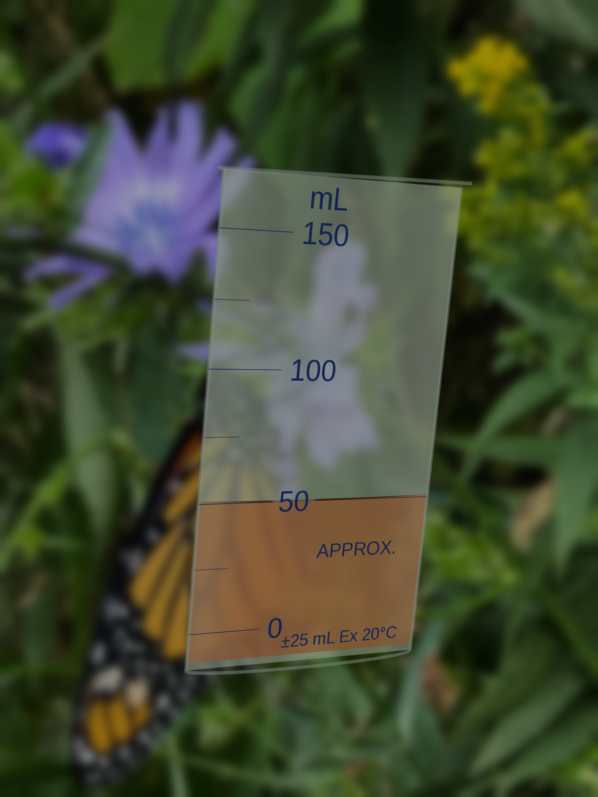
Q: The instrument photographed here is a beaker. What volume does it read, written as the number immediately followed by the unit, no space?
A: 50mL
